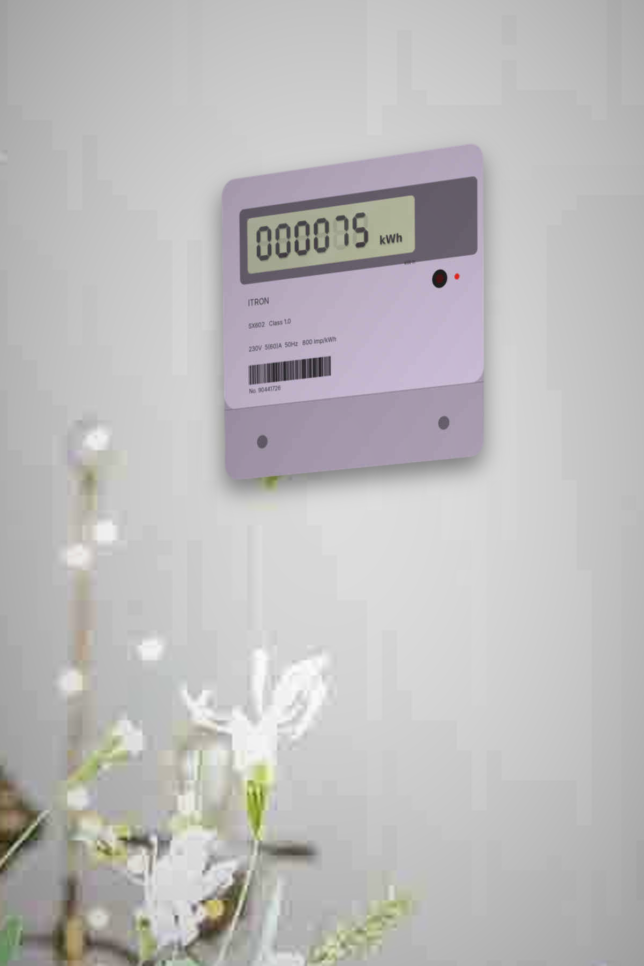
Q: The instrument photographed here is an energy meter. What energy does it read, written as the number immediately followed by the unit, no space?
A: 75kWh
